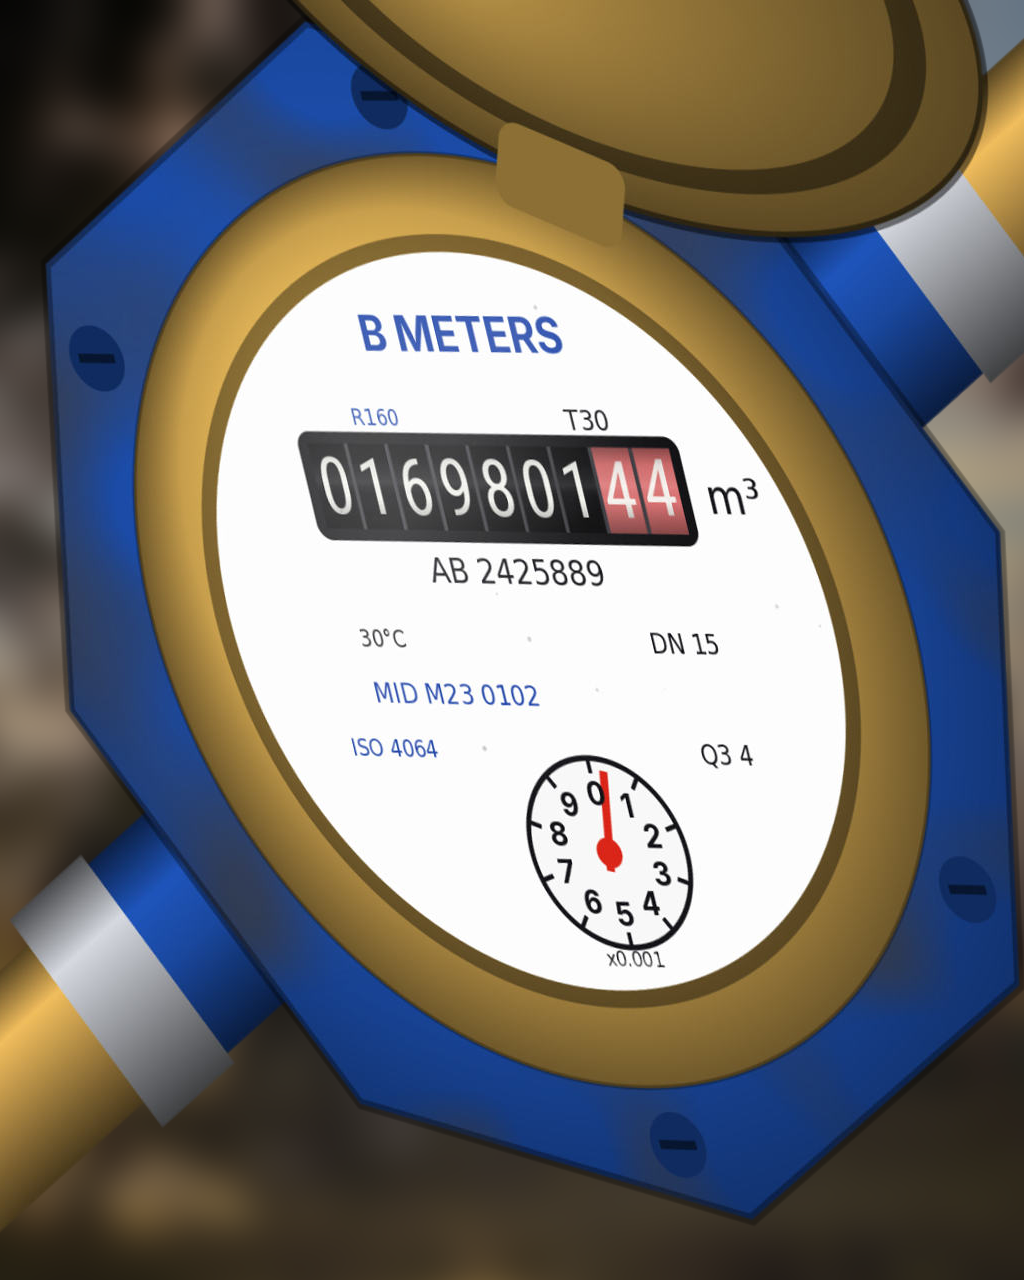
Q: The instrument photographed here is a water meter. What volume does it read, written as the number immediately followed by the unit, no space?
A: 169801.440m³
